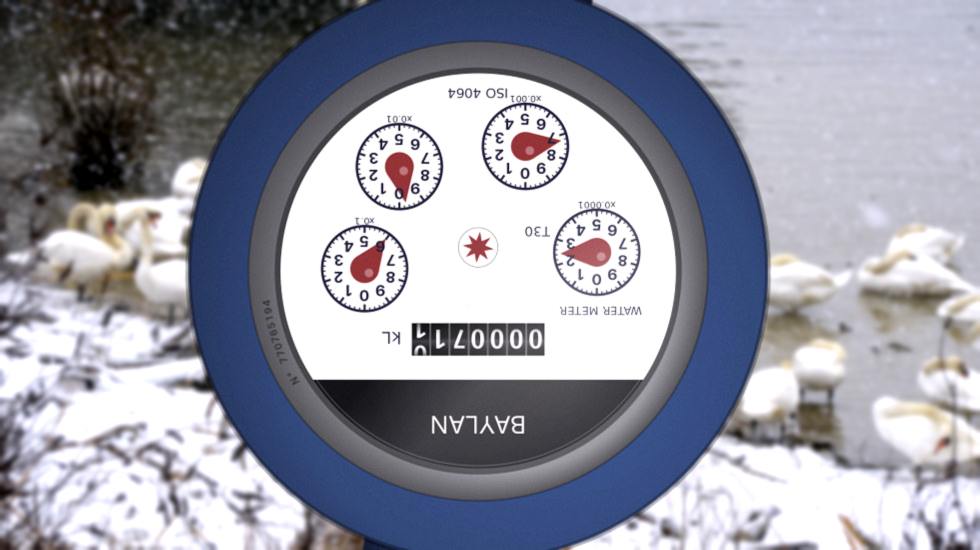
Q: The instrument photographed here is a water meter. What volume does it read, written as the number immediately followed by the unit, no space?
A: 710.5972kL
